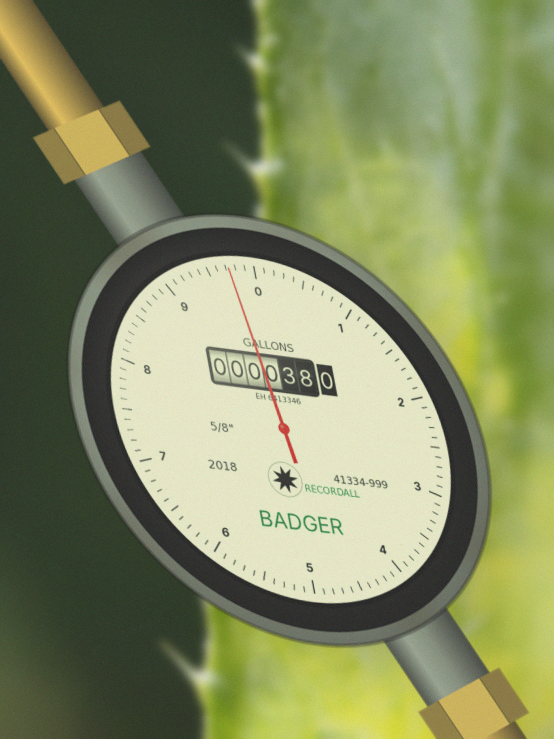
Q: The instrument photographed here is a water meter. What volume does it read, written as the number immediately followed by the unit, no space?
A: 379.7gal
